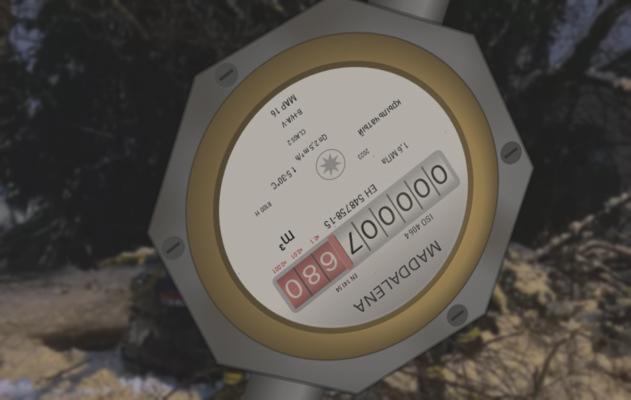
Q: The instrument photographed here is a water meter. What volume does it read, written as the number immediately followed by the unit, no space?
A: 7.680m³
